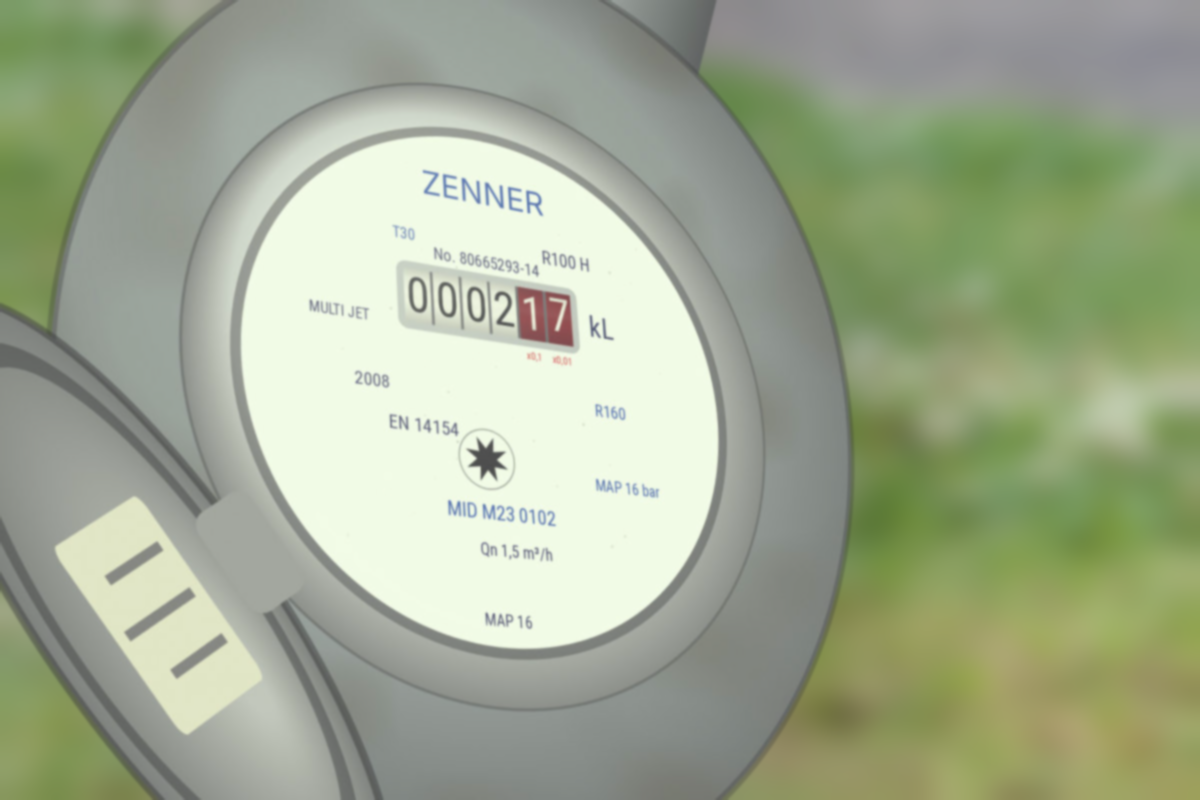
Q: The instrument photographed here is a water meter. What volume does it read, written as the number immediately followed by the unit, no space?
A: 2.17kL
